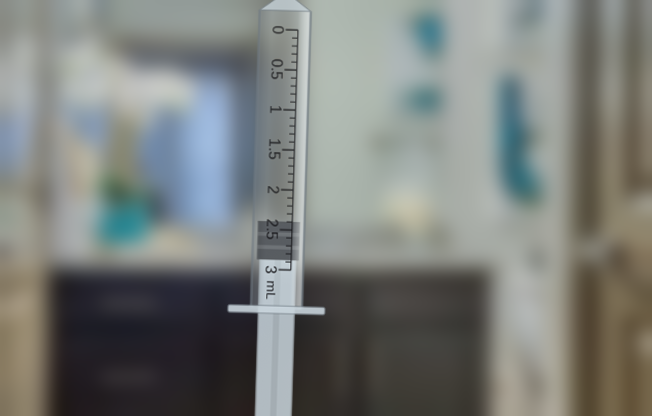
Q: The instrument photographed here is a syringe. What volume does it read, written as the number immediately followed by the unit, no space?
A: 2.4mL
